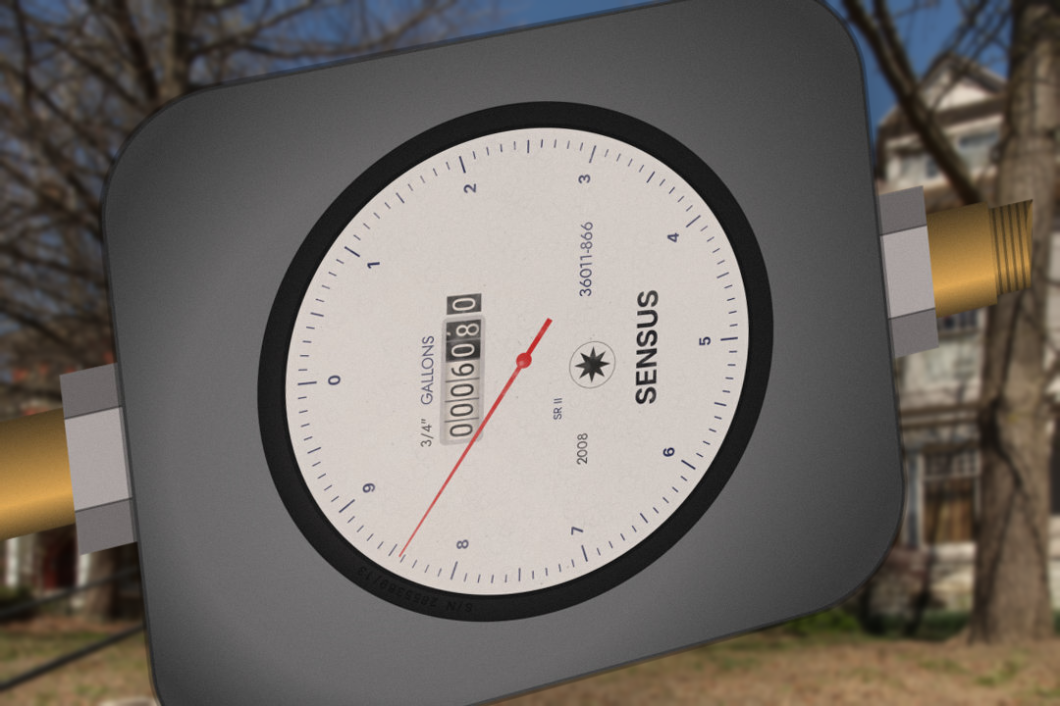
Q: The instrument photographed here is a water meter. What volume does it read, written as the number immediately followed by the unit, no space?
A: 6078.4gal
